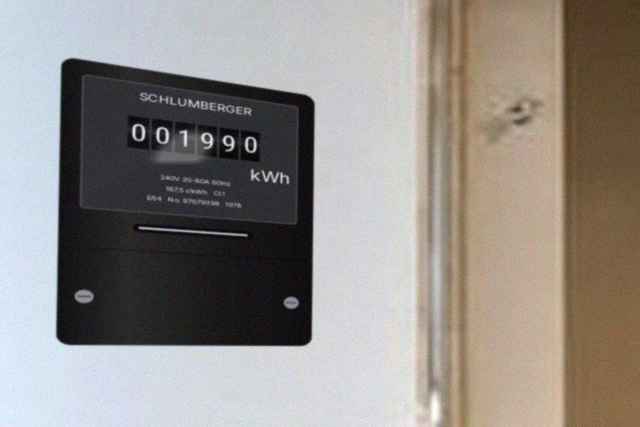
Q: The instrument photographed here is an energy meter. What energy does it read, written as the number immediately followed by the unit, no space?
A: 1990kWh
